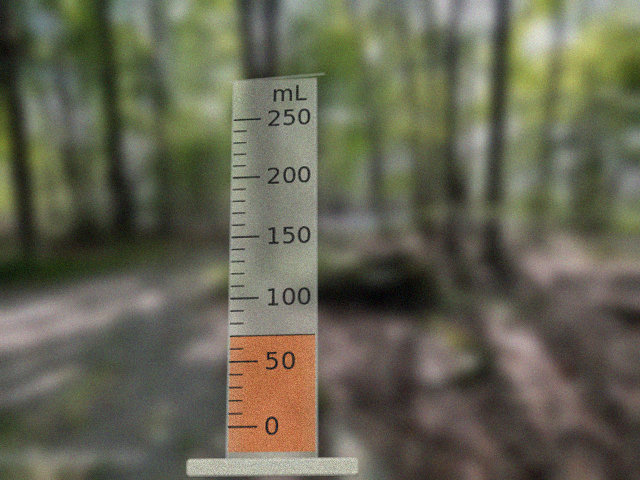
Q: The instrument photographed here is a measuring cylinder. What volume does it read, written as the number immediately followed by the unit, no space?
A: 70mL
